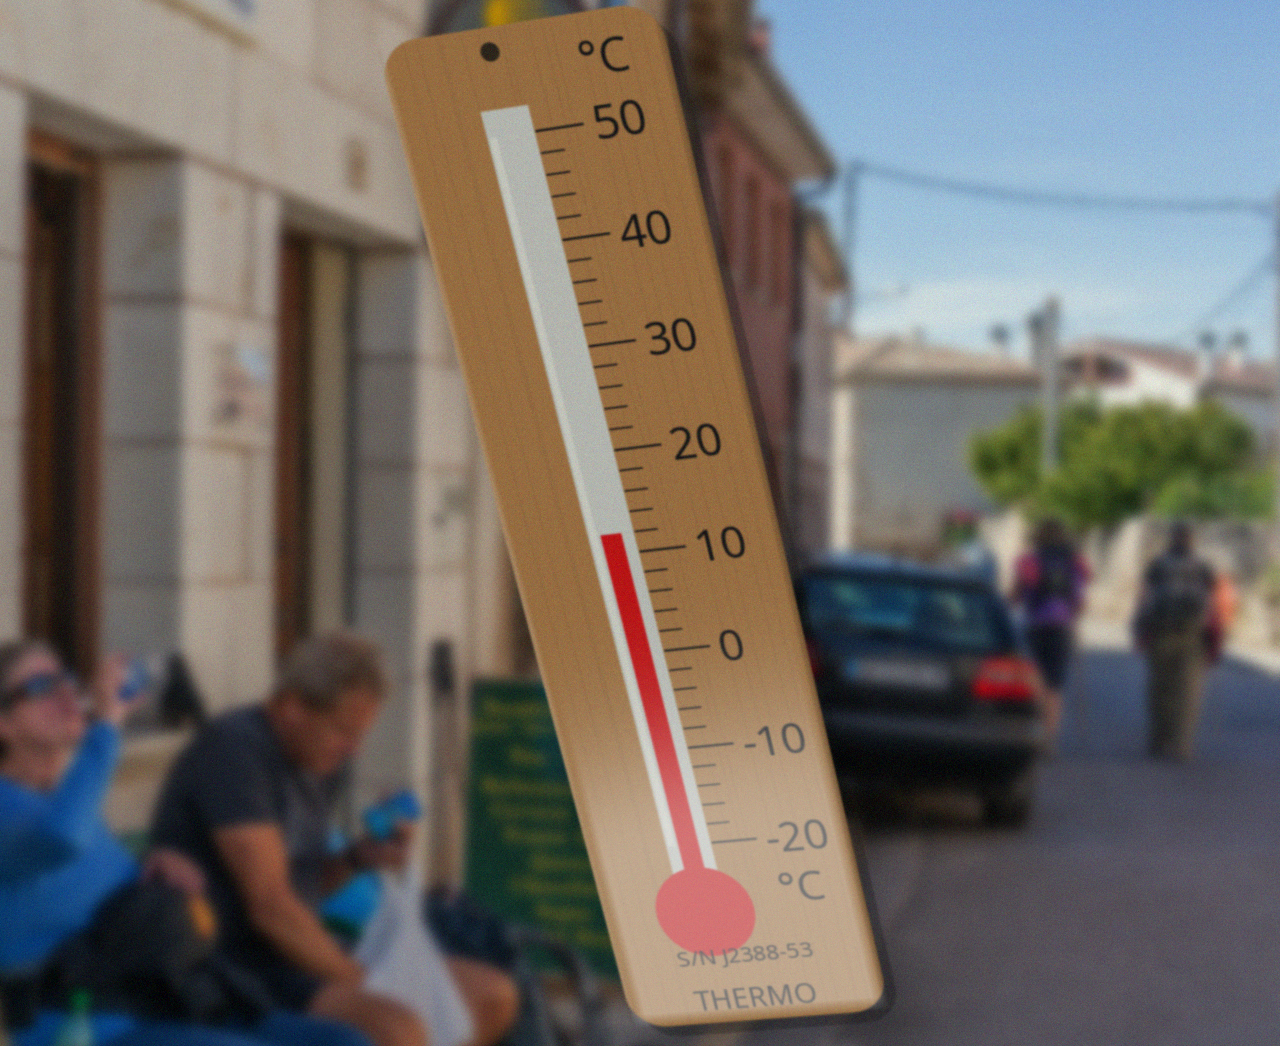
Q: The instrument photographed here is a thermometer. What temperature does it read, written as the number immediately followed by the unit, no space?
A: 12°C
